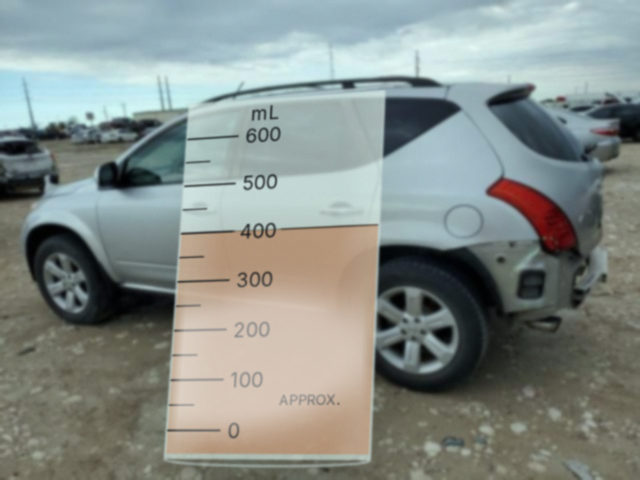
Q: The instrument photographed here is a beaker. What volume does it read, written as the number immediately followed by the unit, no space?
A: 400mL
